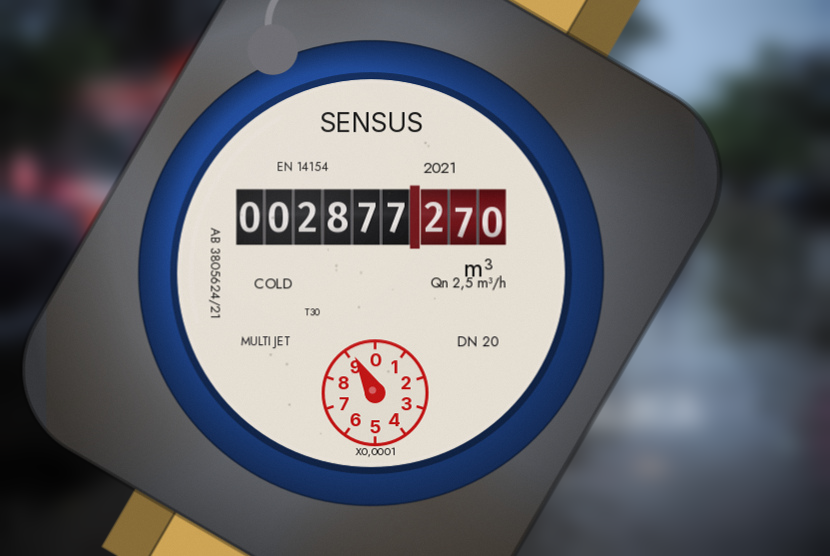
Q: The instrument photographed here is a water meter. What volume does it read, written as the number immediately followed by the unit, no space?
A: 2877.2699m³
